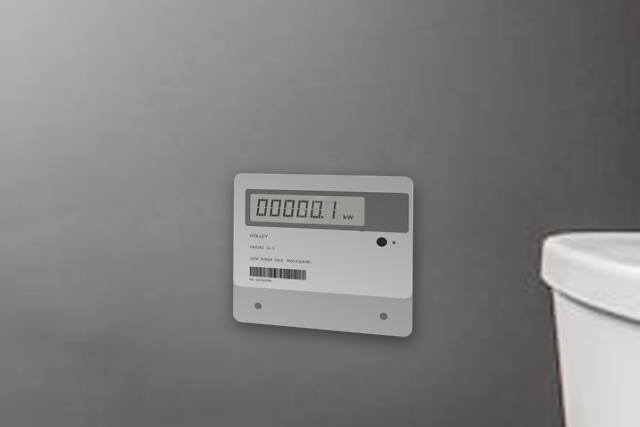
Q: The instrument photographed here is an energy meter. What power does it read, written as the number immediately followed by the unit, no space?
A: 0.1kW
